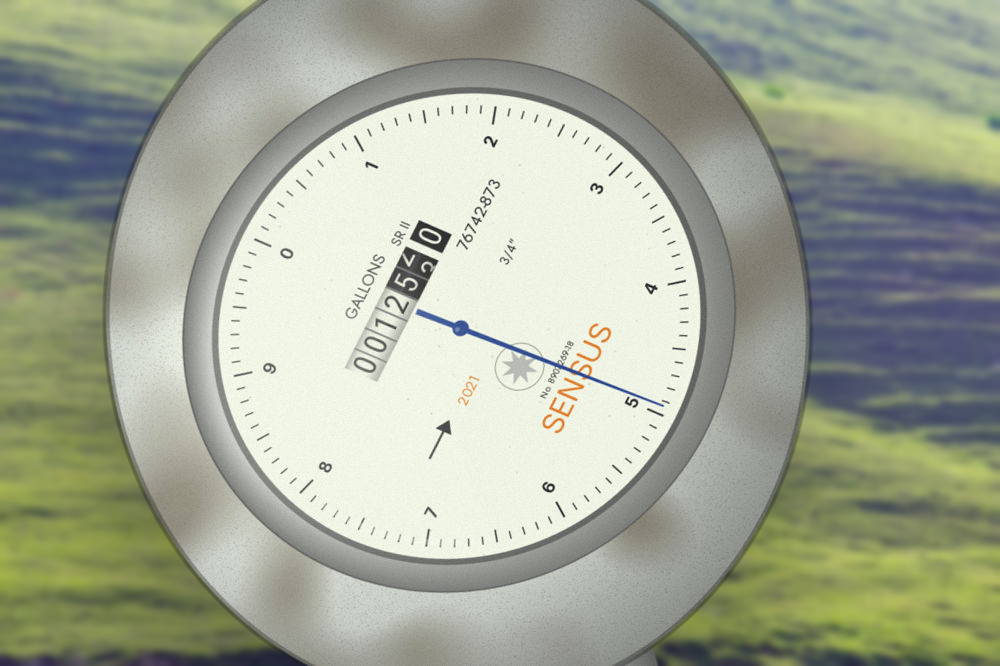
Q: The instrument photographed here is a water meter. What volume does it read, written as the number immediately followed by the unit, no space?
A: 12524.9gal
